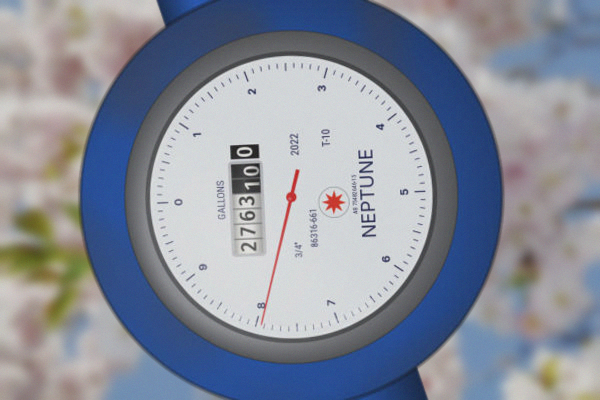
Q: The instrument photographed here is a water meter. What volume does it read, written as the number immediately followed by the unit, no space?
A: 2763097.9gal
